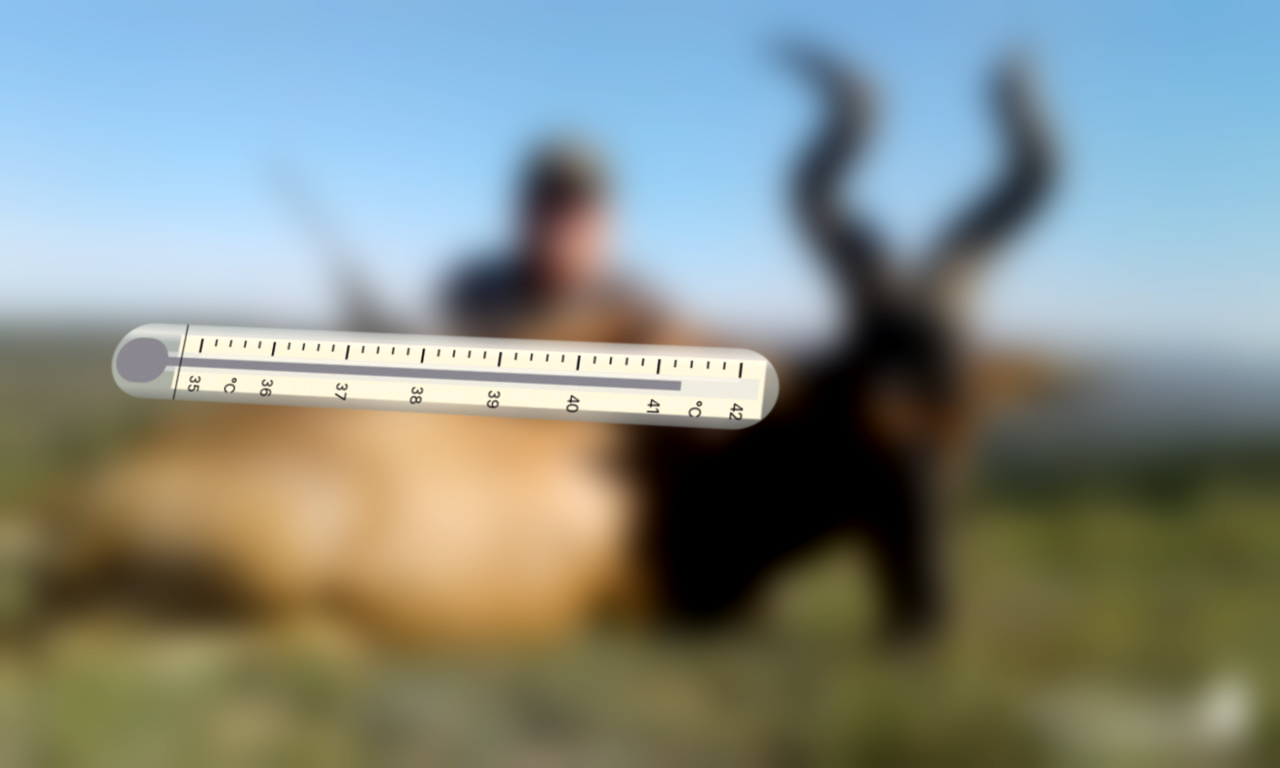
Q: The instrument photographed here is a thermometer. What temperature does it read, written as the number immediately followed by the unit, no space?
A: 41.3°C
